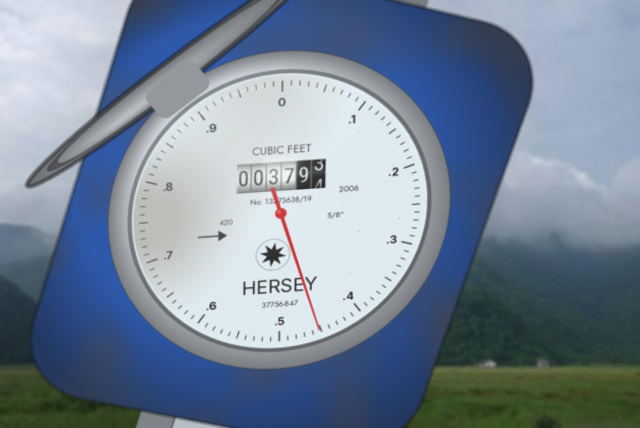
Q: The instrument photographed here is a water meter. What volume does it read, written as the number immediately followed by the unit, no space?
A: 3793.45ft³
